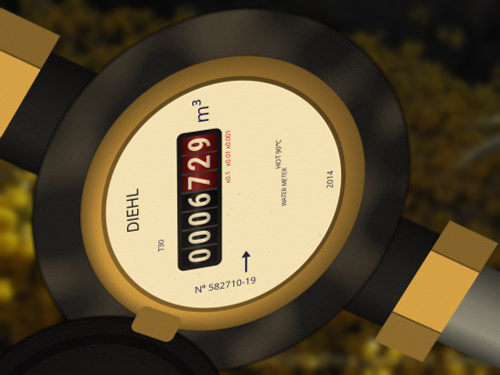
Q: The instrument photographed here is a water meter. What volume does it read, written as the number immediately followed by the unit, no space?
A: 6.729m³
